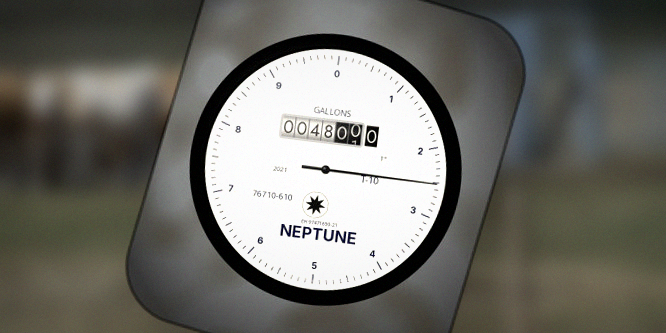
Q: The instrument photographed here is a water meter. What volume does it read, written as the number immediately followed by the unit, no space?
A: 48002.5gal
